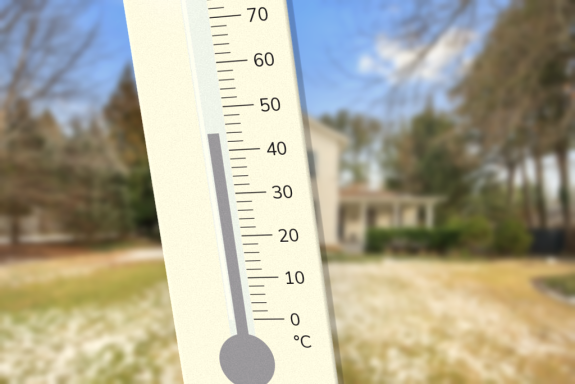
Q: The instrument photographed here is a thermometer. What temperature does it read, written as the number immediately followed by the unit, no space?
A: 44°C
